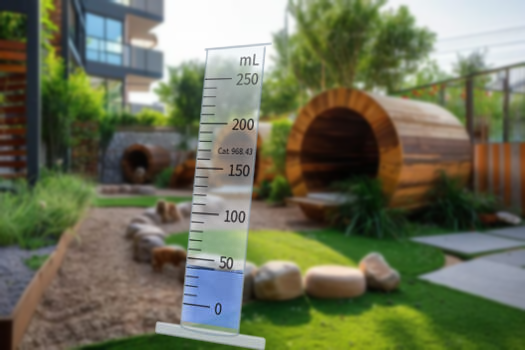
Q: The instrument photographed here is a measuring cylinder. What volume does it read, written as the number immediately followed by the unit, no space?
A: 40mL
